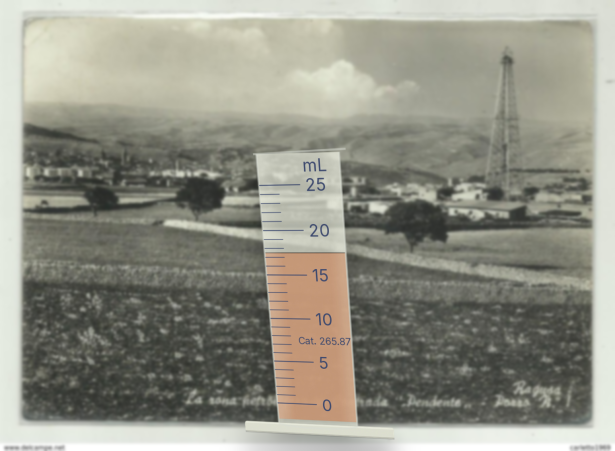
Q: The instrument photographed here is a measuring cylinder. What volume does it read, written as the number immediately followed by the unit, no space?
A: 17.5mL
